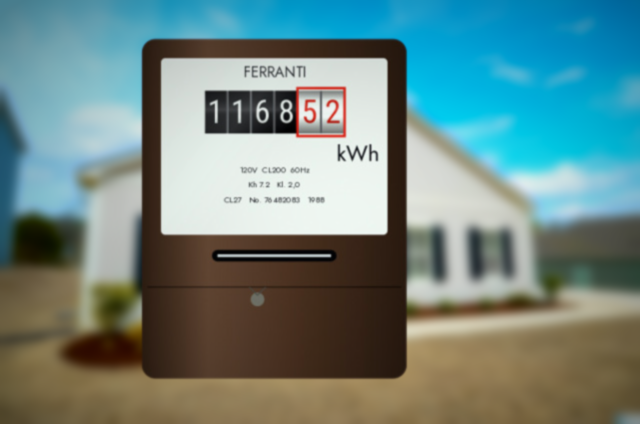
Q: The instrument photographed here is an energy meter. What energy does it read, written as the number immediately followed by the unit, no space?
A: 1168.52kWh
